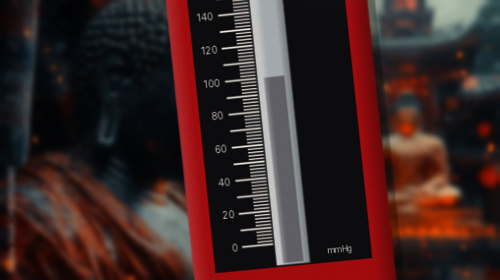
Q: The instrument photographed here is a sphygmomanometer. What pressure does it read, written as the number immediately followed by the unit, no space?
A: 100mmHg
